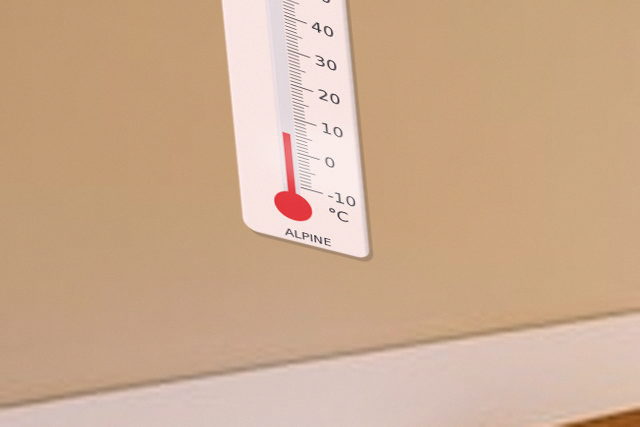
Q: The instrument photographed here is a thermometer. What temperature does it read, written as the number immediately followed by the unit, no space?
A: 5°C
